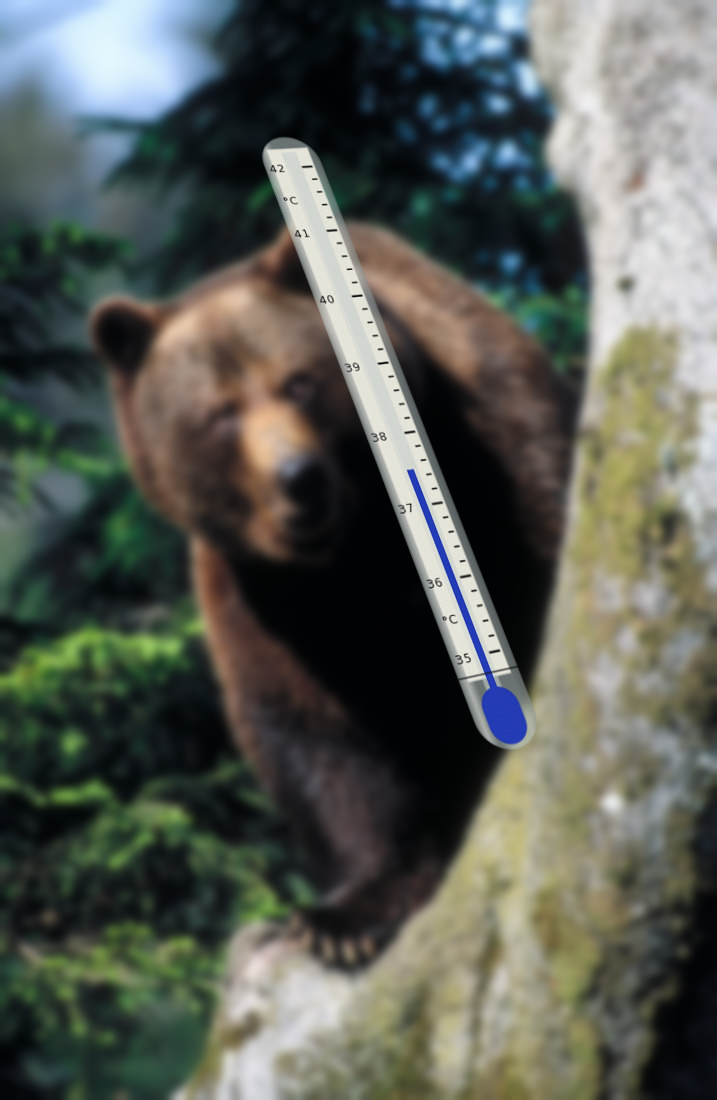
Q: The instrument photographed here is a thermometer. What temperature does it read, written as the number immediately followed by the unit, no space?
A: 37.5°C
